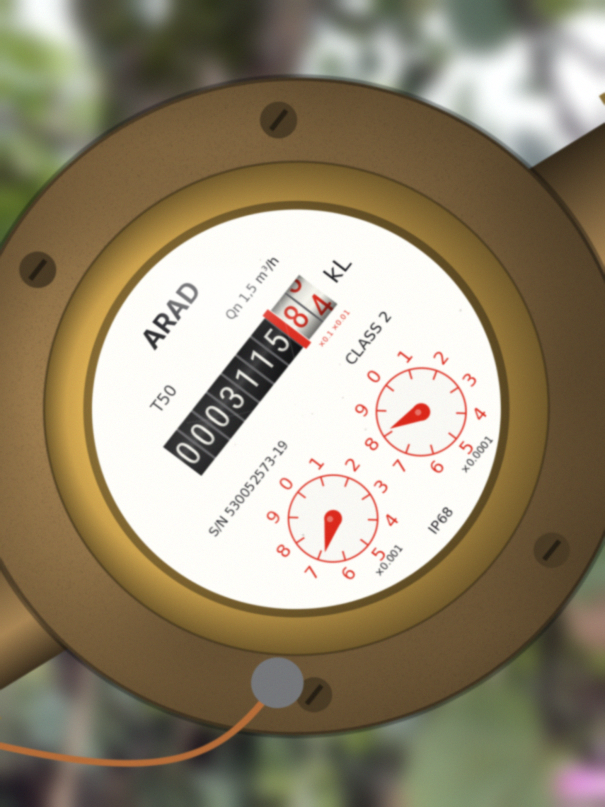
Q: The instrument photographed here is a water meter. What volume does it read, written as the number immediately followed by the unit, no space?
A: 3115.8368kL
